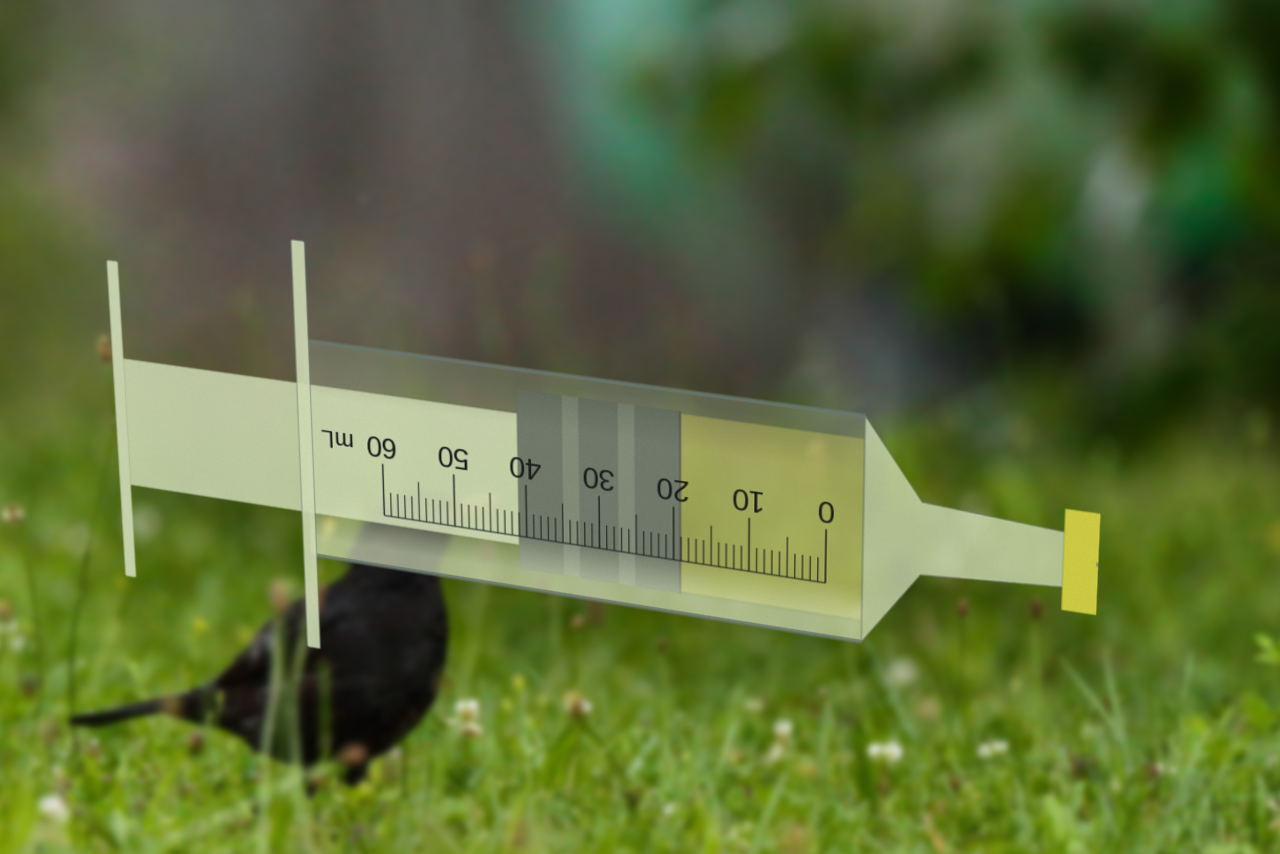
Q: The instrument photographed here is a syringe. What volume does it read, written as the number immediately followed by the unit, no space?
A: 19mL
